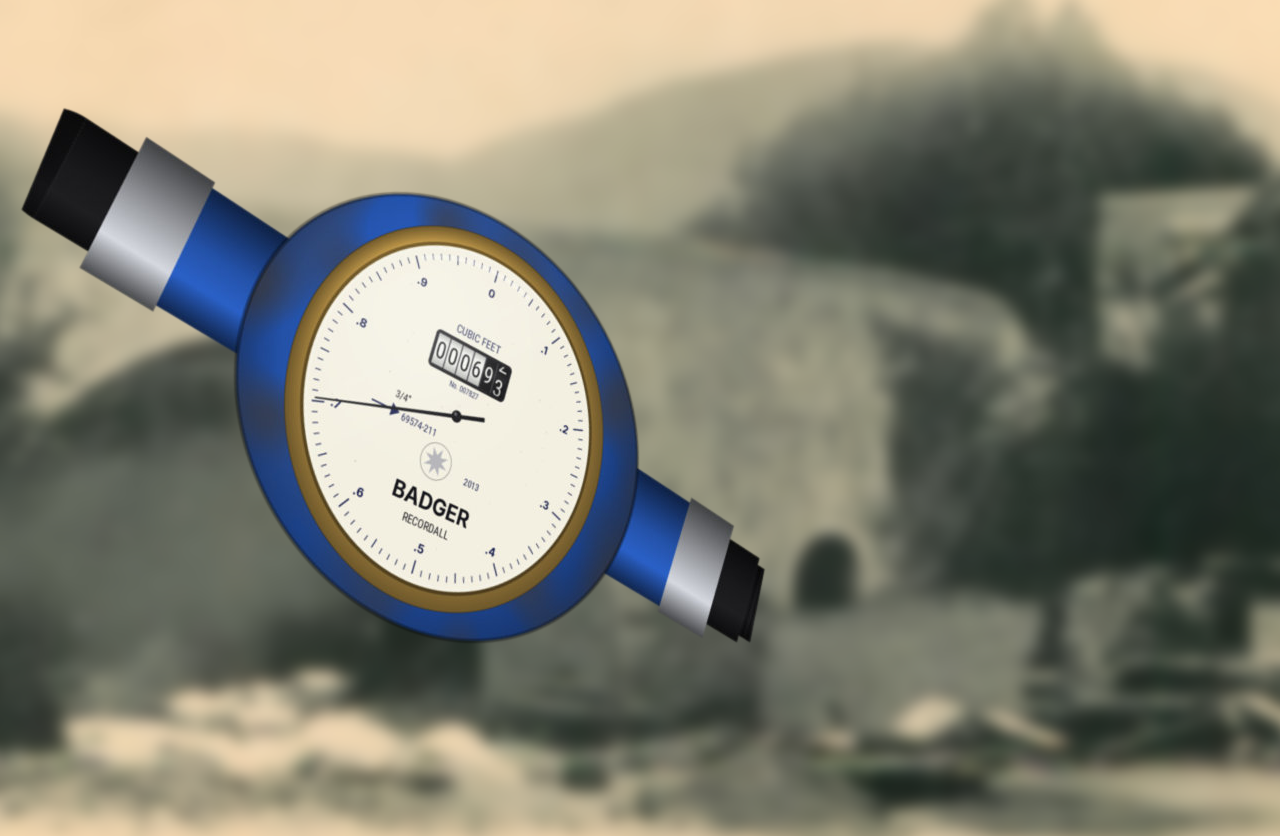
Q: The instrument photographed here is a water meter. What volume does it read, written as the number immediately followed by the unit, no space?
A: 692.70ft³
